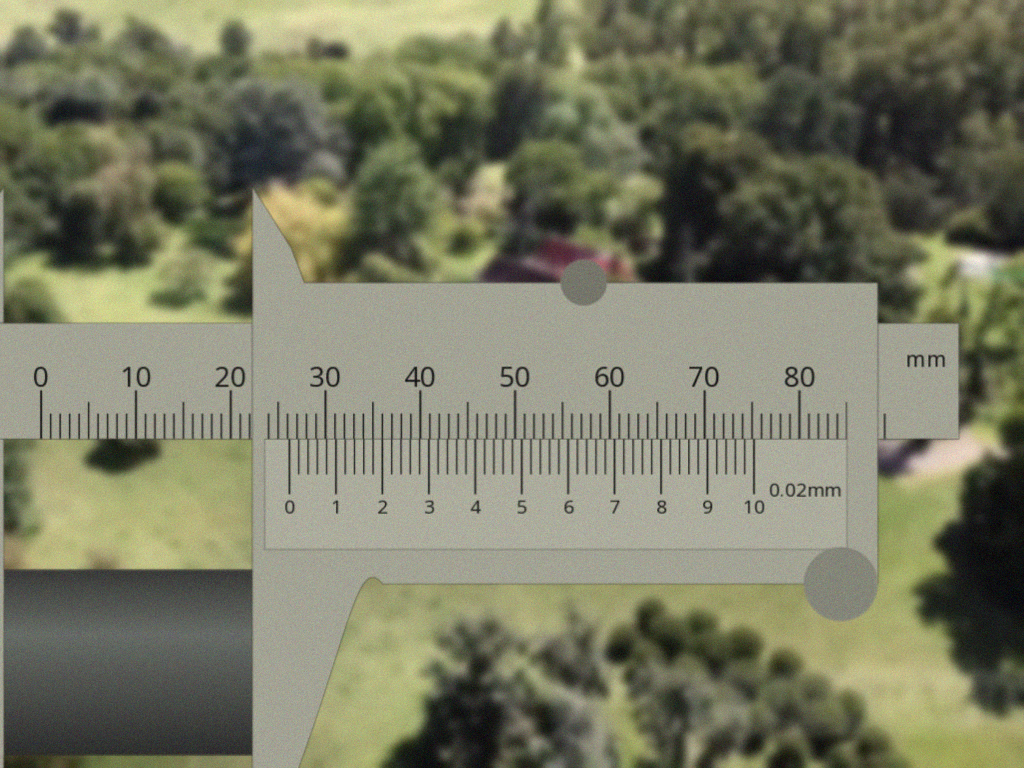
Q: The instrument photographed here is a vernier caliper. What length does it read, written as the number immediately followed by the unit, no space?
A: 26.2mm
